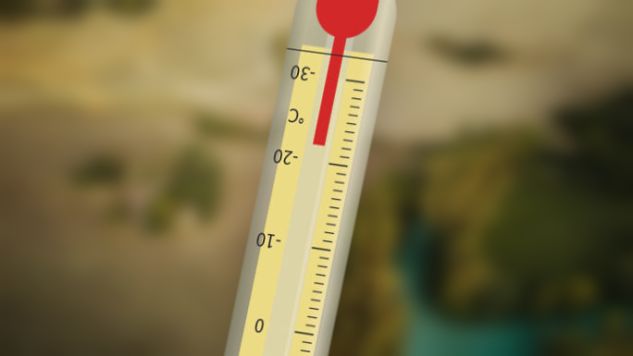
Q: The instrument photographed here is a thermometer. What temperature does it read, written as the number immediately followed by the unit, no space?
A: -22°C
